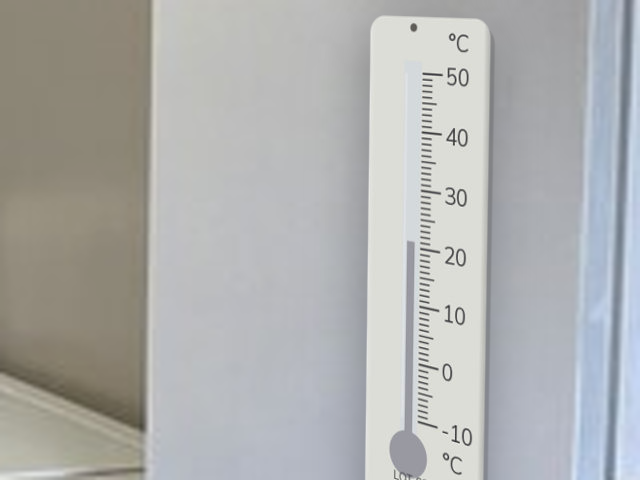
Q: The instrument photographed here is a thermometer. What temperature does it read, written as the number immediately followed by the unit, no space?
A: 21°C
